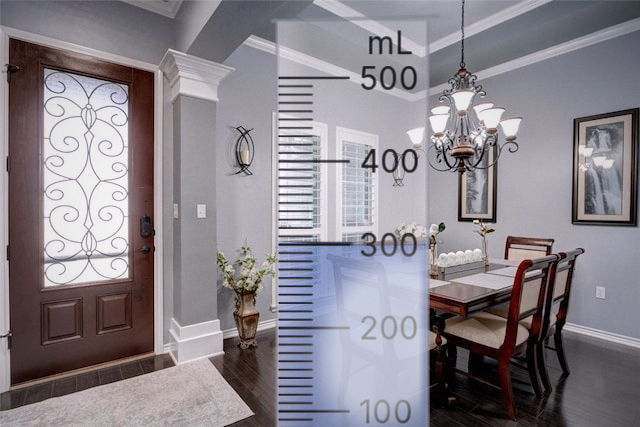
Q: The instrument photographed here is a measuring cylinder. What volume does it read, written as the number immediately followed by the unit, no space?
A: 300mL
